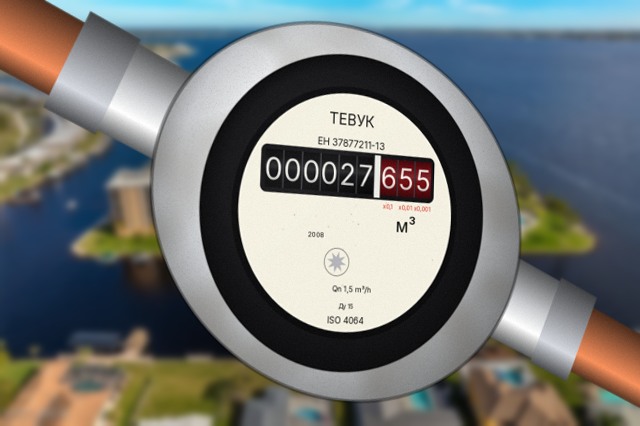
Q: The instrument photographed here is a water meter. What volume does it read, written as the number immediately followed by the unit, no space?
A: 27.655m³
